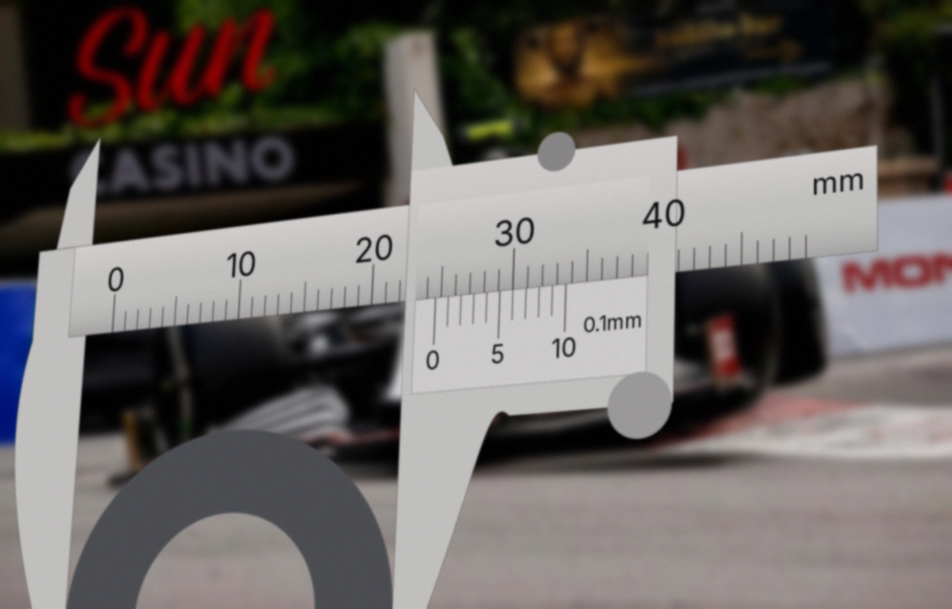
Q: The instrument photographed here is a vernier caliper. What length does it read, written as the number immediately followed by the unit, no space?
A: 24.6mm
